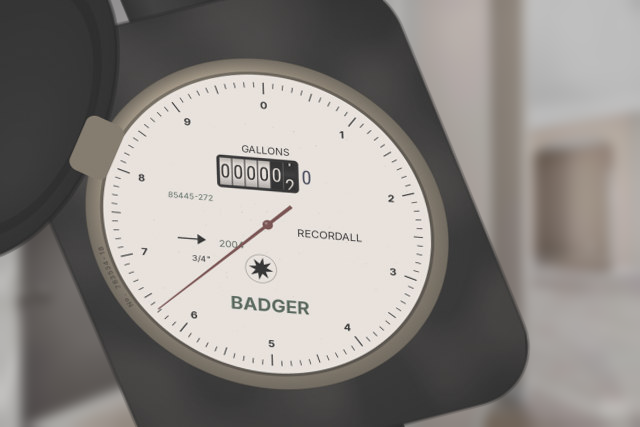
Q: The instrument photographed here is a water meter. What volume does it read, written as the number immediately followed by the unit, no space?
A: 16.3gal
